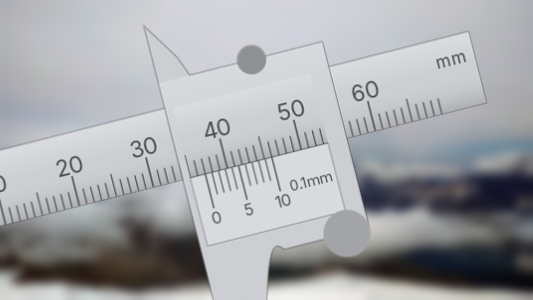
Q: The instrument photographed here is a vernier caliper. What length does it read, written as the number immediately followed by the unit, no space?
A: 37.0mm
